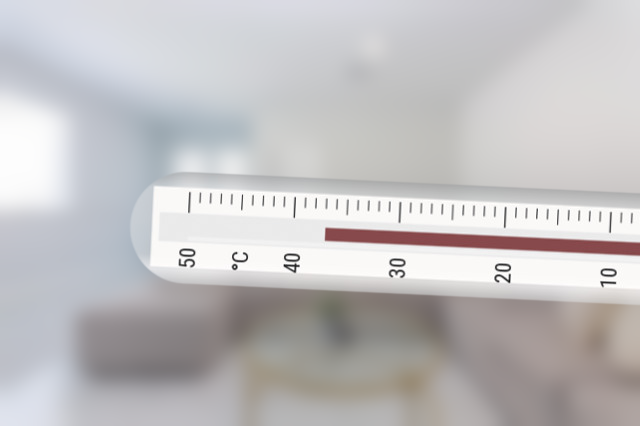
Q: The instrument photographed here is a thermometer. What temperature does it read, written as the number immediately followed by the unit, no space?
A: 37°C
